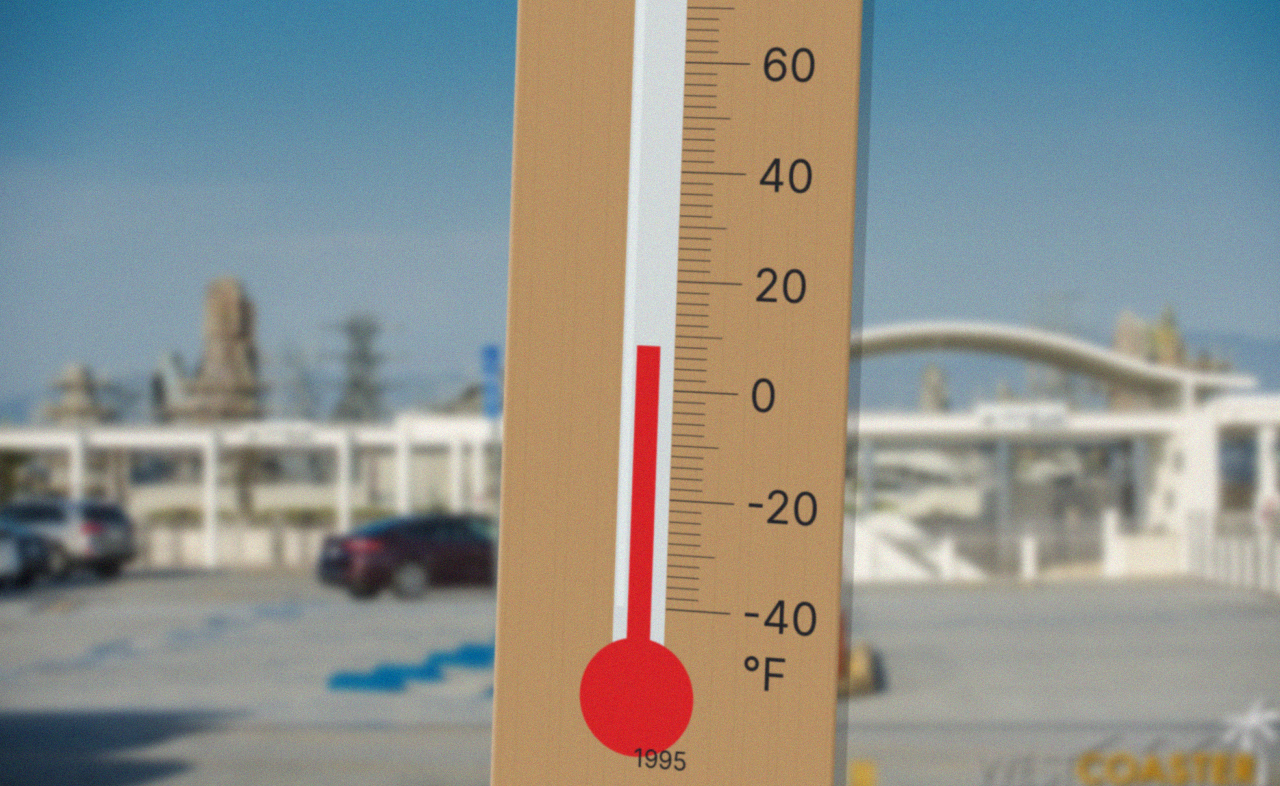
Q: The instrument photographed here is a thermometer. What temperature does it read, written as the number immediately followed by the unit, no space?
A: 8°F
